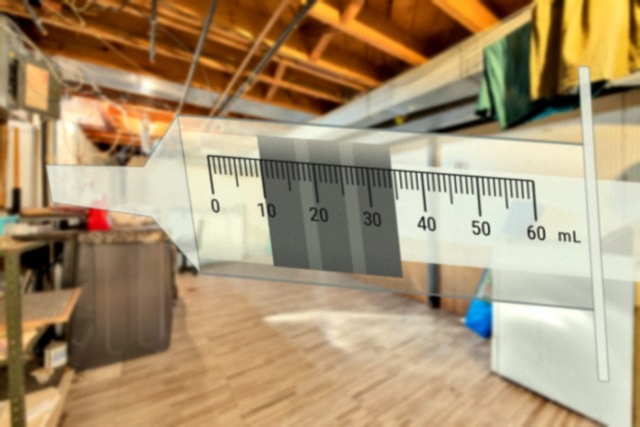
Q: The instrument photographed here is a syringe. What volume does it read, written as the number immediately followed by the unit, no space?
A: 10mL
